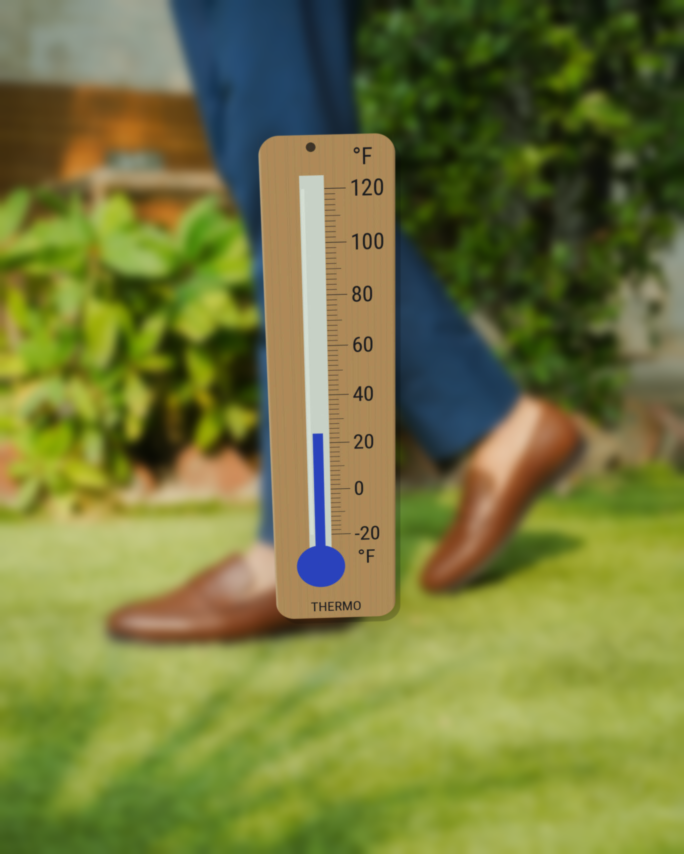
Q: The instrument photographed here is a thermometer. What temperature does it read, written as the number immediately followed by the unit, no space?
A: 24°F
